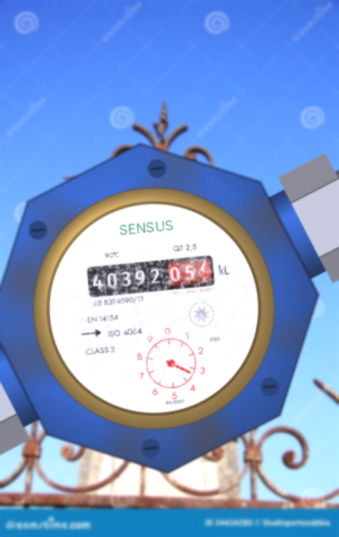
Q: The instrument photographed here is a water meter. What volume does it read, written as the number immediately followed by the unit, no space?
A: 40392.0573kL
